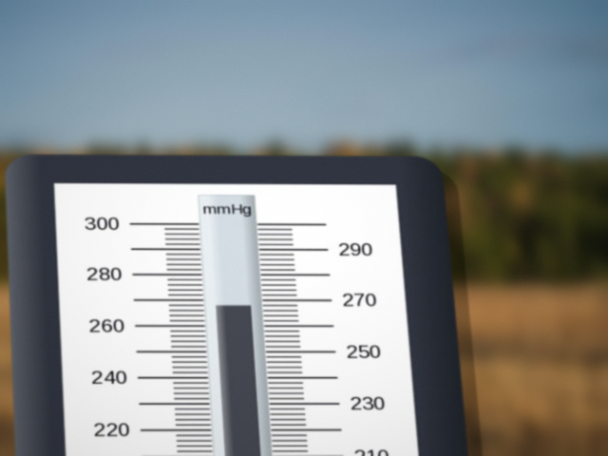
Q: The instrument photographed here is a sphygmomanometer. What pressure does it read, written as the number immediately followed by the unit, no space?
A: 268mmHg
